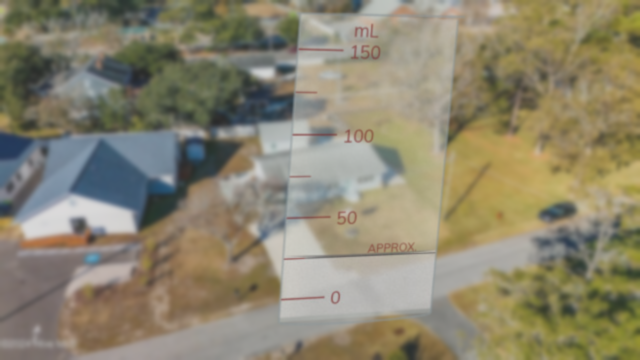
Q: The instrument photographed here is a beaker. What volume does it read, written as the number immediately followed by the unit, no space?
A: 25mL
